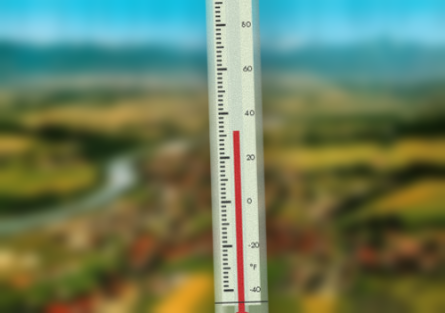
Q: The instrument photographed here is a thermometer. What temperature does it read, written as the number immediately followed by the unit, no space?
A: 32°F
